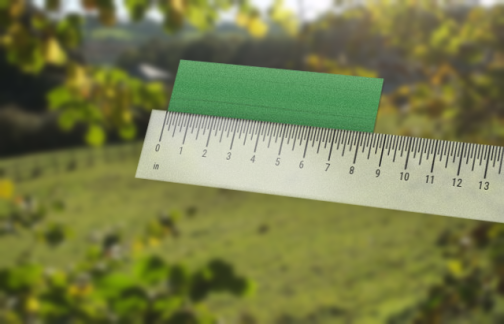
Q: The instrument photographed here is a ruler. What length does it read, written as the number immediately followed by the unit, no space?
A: 8.5in
